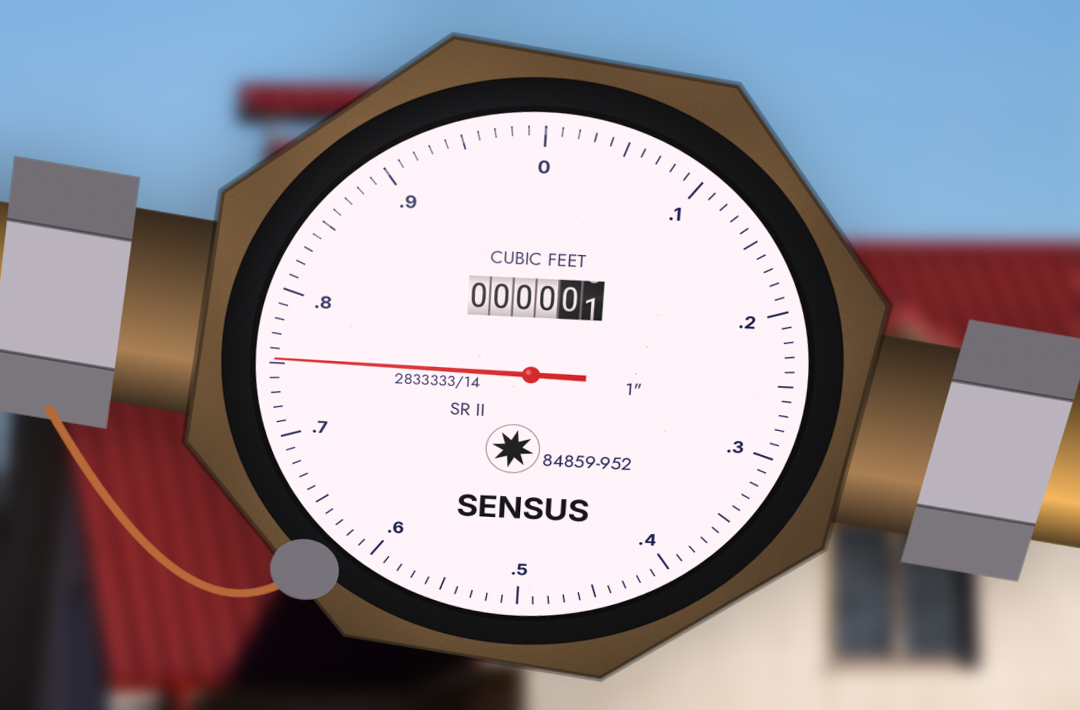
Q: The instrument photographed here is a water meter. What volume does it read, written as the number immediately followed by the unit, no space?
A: 0.75ft³
